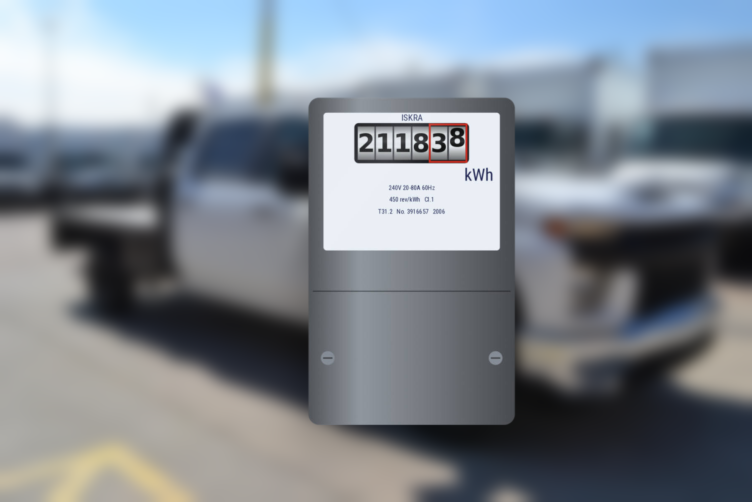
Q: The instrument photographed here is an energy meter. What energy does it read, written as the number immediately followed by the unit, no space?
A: 2118.38kWh
